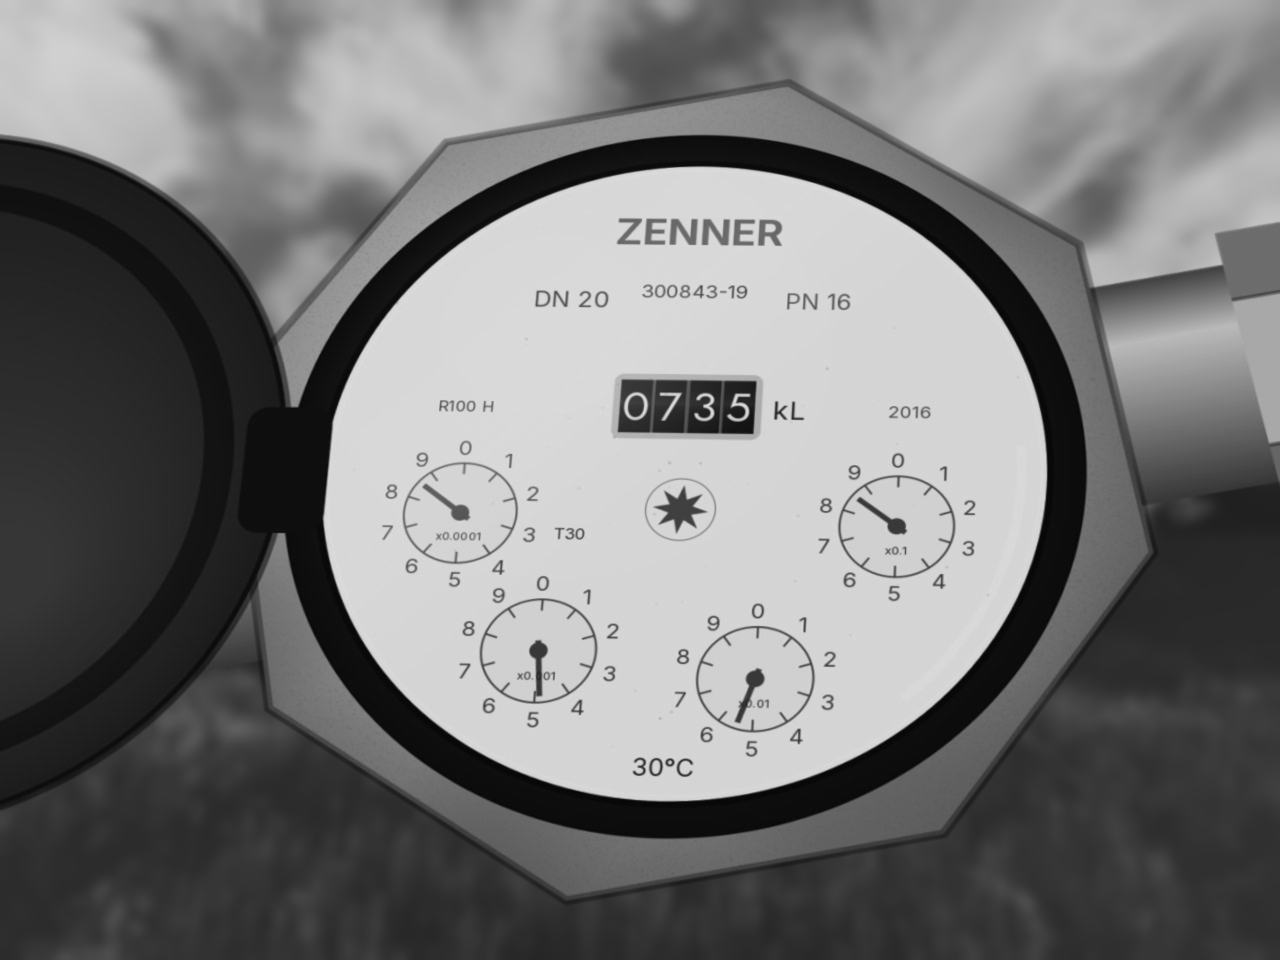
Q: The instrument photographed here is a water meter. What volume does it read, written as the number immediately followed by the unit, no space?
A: 735.8548kL
